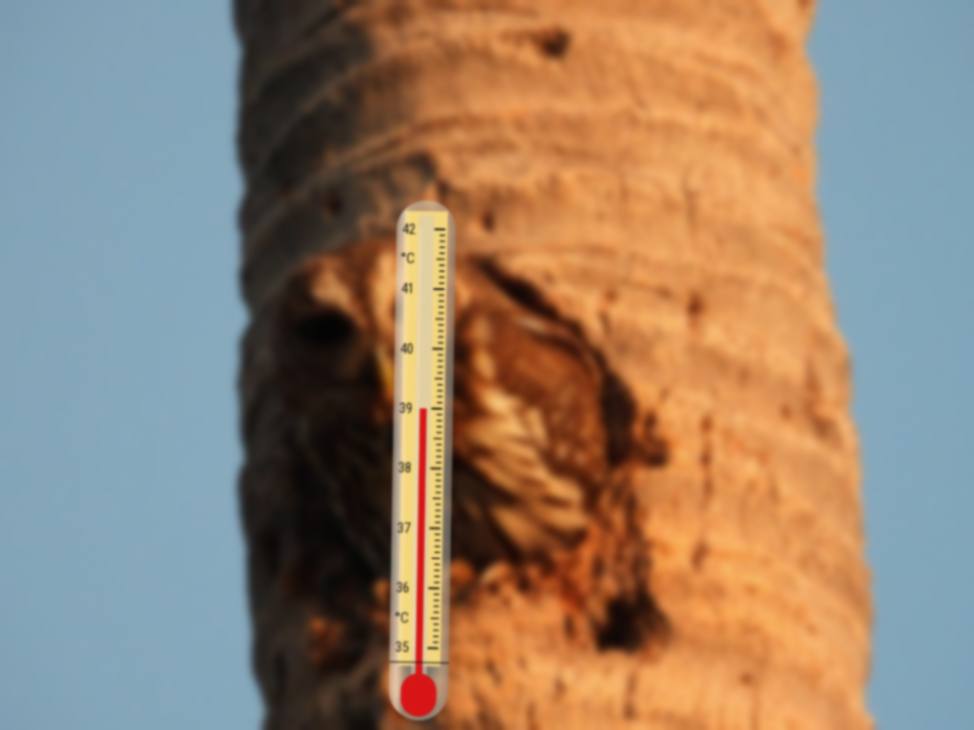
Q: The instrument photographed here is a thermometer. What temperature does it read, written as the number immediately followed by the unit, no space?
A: 39°C
